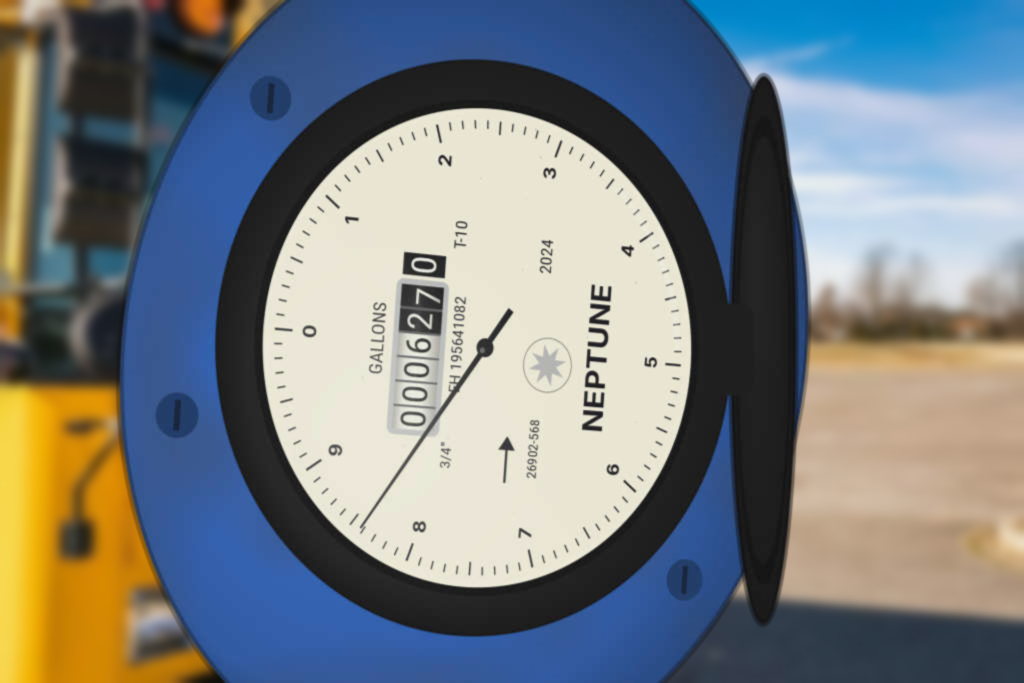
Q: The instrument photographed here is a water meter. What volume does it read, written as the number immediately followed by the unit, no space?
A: 6268.4gal
